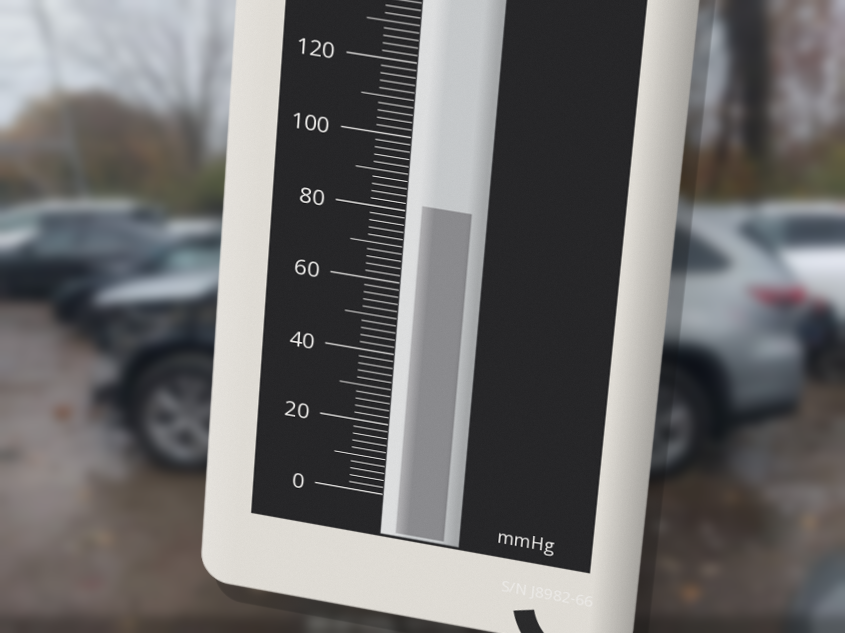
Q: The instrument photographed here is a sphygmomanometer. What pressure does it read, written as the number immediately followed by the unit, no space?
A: 82mmHg
